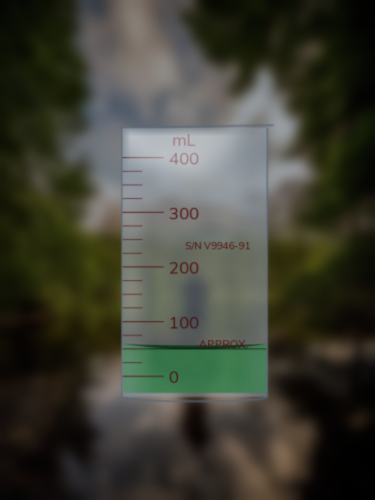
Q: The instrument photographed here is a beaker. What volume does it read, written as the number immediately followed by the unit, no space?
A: 50mL
